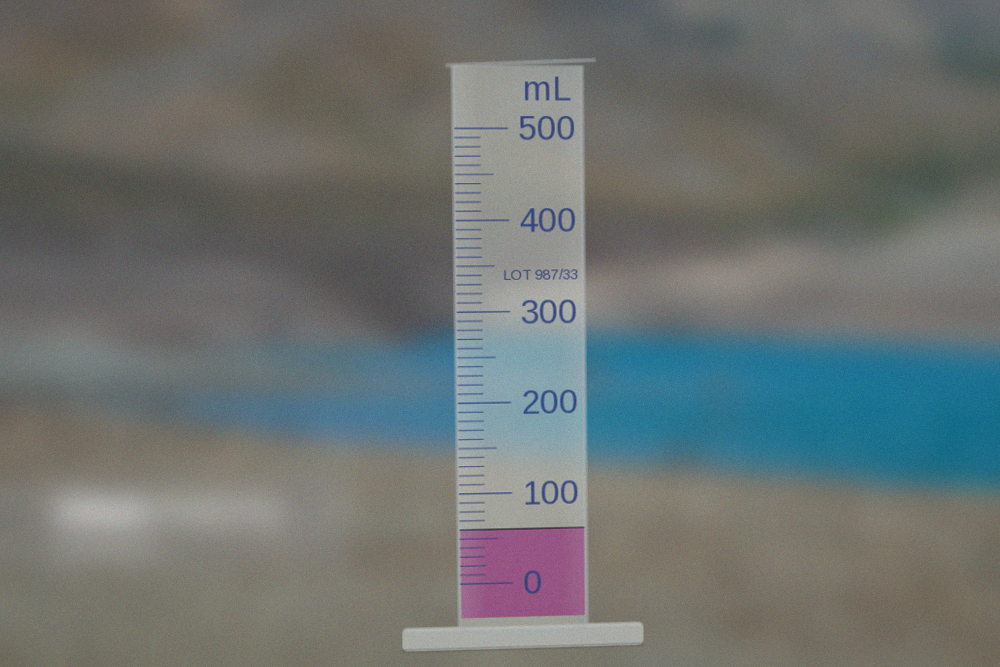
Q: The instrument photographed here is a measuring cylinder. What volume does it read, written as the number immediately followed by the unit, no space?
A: 60mL
